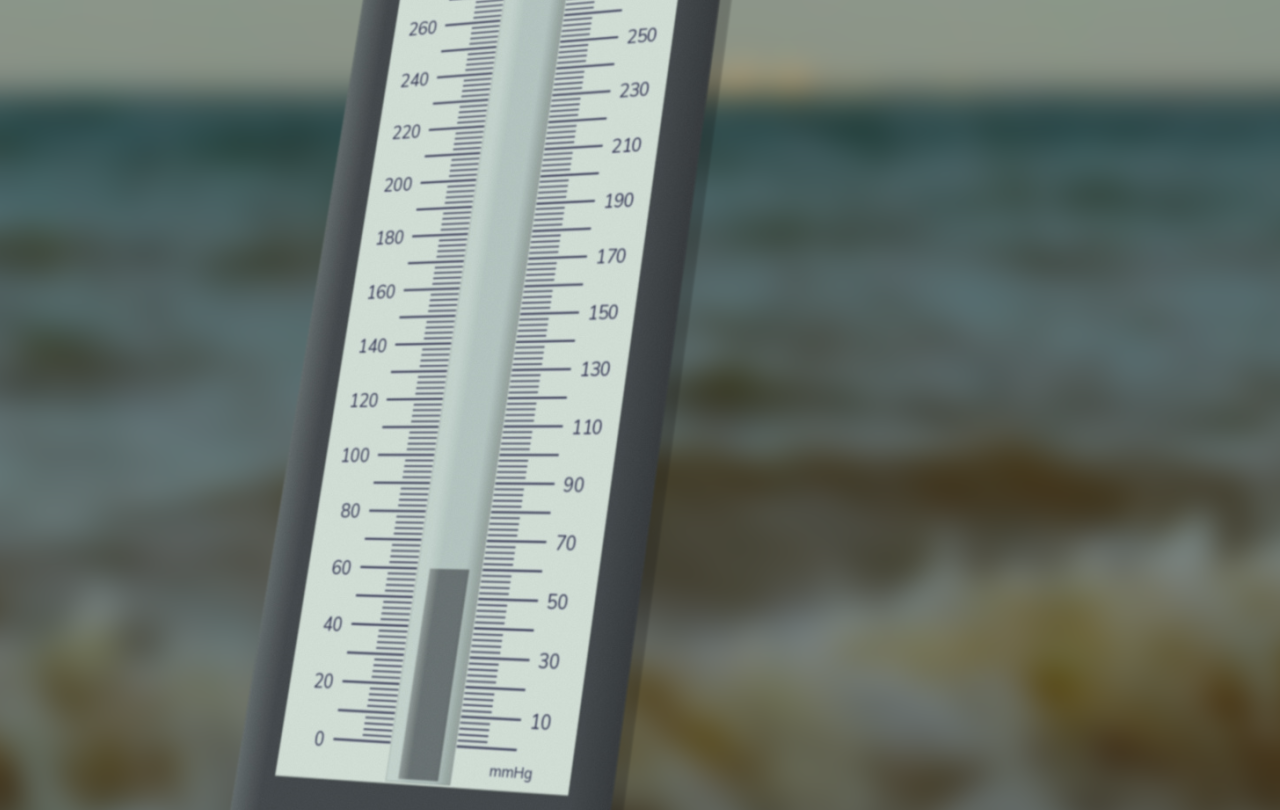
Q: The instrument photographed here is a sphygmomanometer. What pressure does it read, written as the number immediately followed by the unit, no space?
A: 60mmHg
